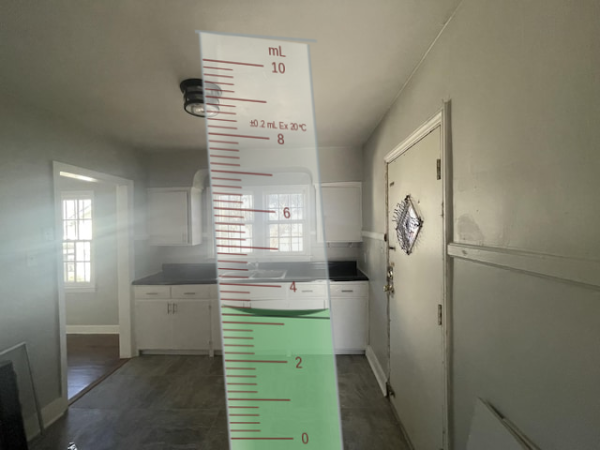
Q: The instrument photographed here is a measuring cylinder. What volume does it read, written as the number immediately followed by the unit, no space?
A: 3.2mL
